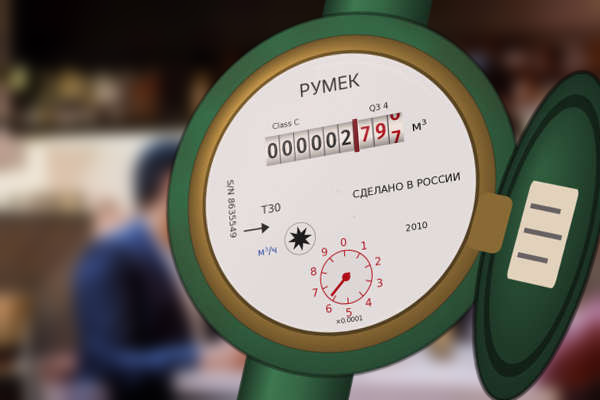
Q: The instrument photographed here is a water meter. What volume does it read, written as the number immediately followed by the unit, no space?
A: 2.7966m³
